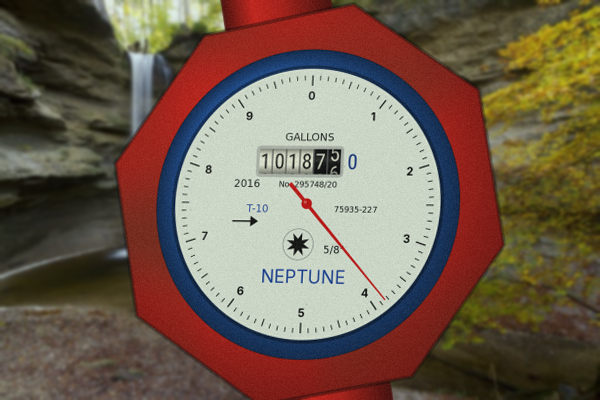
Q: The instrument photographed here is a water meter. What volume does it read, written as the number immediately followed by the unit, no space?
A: 1018753.8gal
